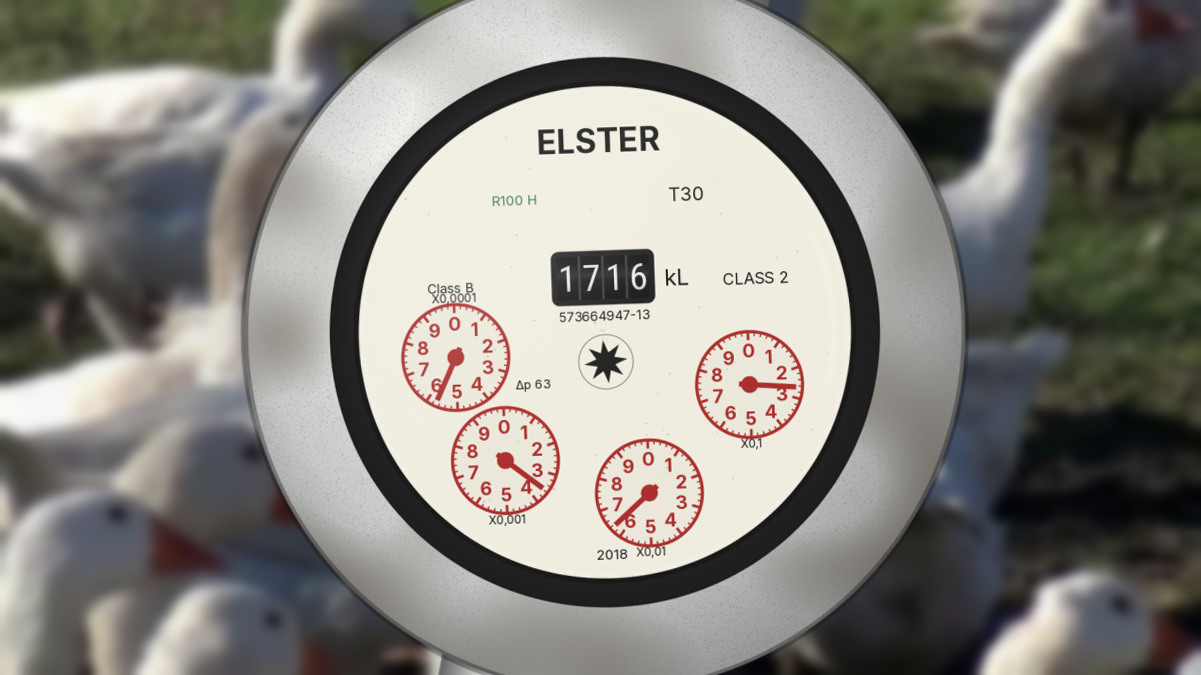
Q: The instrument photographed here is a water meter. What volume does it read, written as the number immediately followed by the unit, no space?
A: 1716.2635kL
